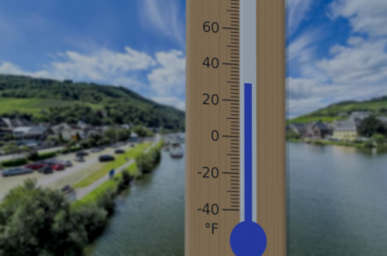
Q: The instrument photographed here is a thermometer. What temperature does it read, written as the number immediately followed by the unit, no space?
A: 30°F
